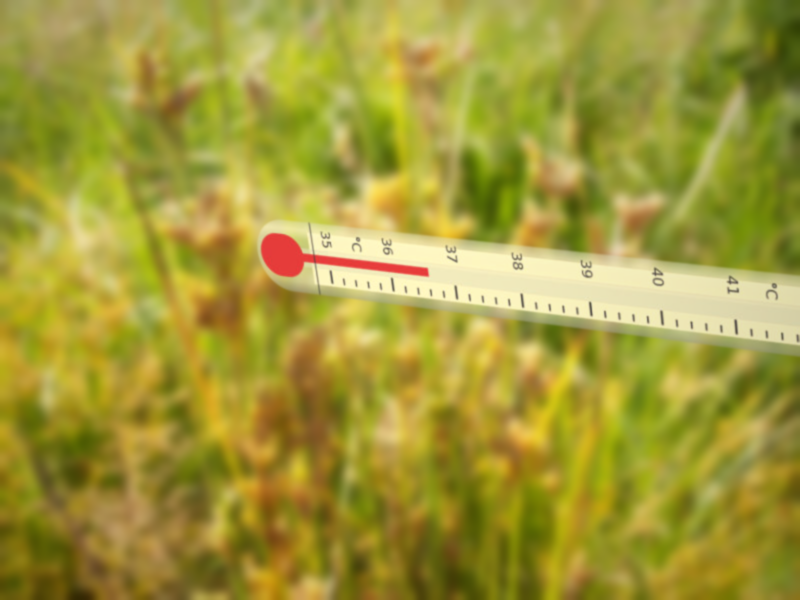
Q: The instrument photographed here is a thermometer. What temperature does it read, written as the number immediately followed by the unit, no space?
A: 36.6°C
